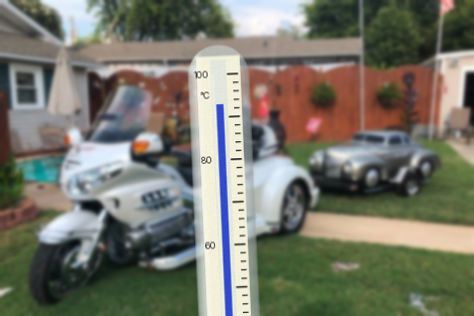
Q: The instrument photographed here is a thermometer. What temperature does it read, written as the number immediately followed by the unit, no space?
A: 93°C
